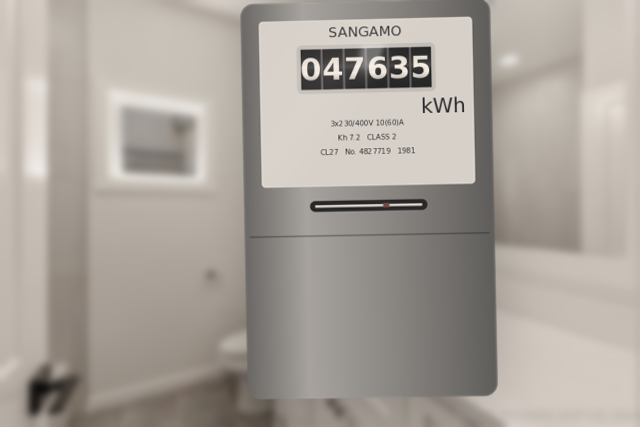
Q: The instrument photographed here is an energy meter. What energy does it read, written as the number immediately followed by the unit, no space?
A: 47635kWh
